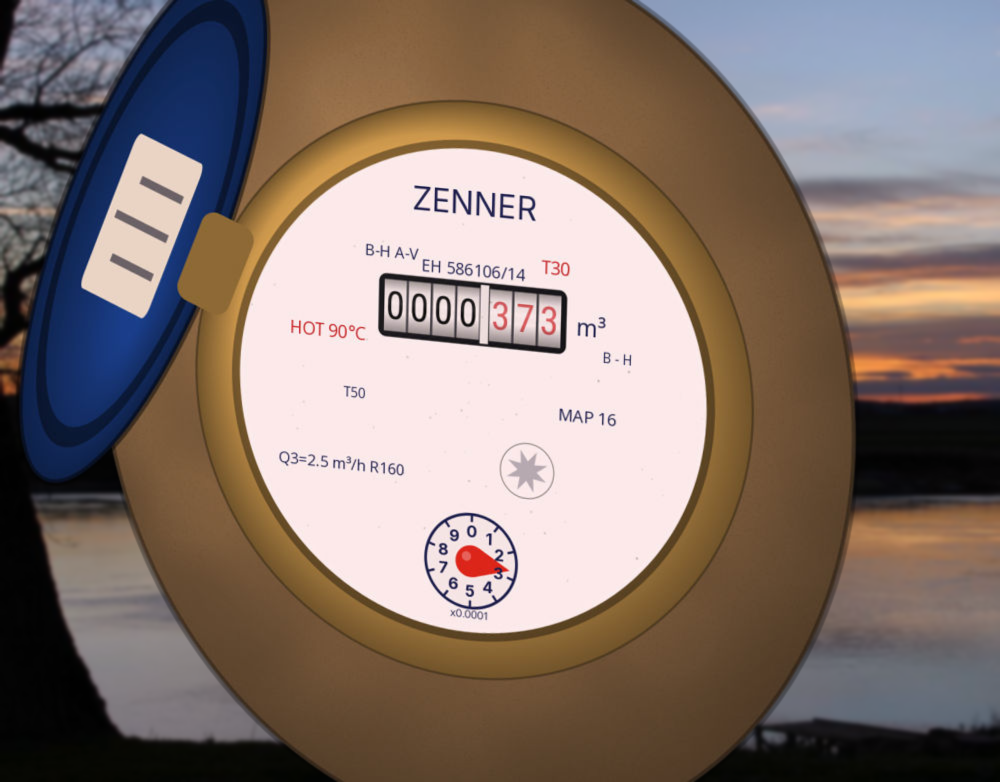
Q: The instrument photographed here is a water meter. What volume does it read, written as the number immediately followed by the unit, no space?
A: 0.3732m³
